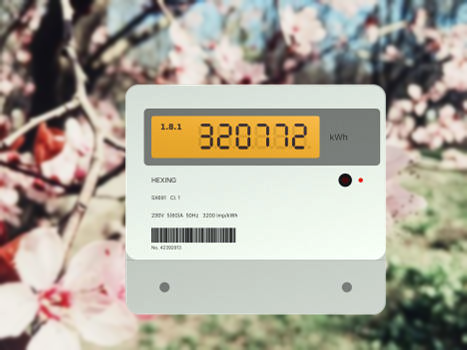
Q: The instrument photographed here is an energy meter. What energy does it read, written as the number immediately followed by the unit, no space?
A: 320772kWh
